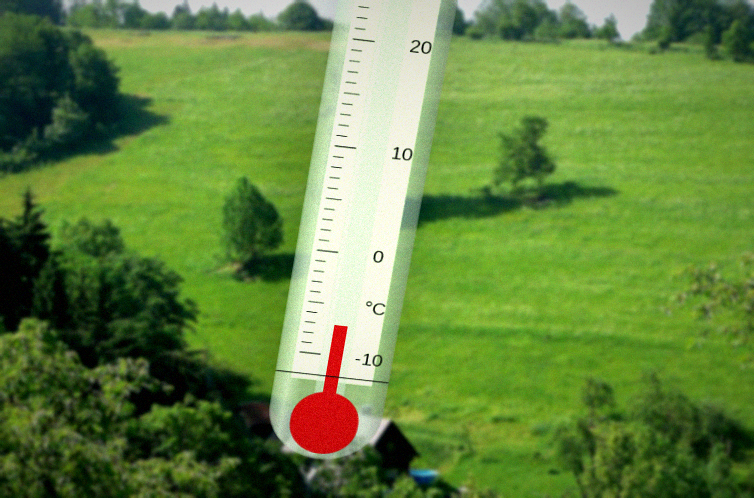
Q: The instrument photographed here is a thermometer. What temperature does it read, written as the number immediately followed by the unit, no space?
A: -7°C
